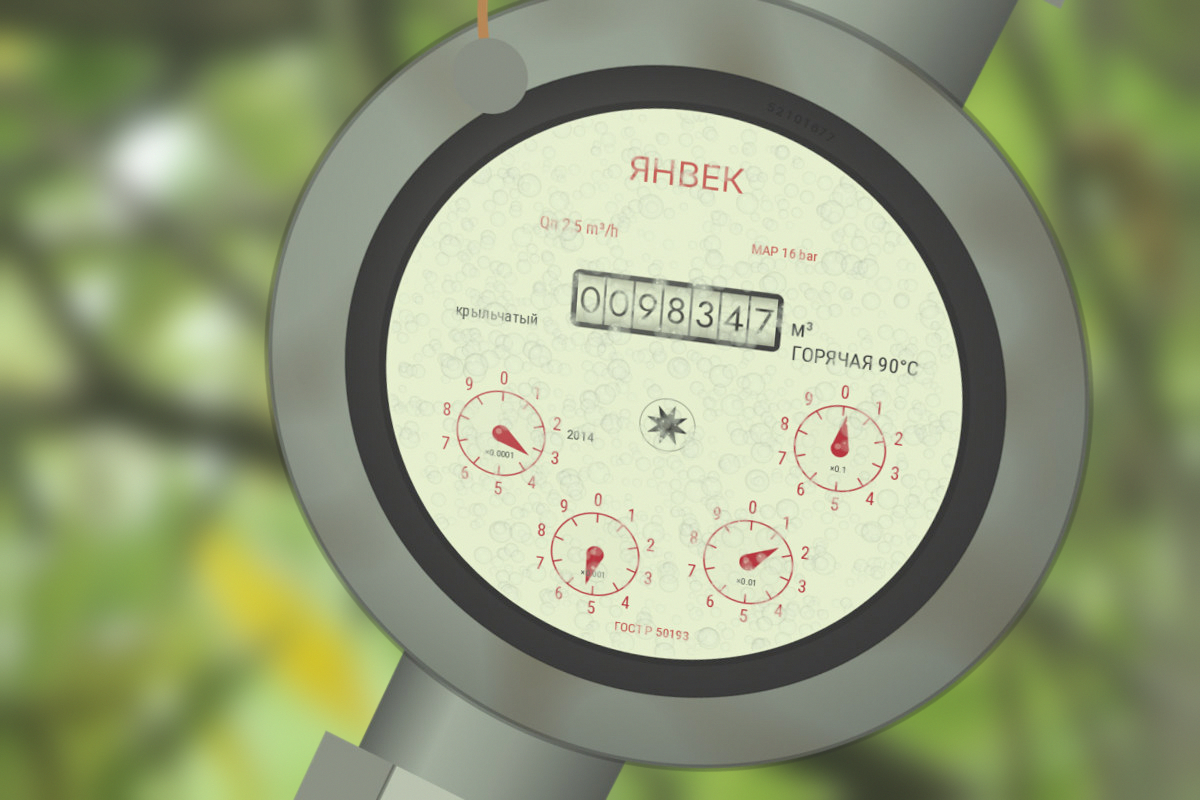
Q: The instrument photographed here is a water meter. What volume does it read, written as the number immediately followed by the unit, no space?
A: 98347.0153m³
